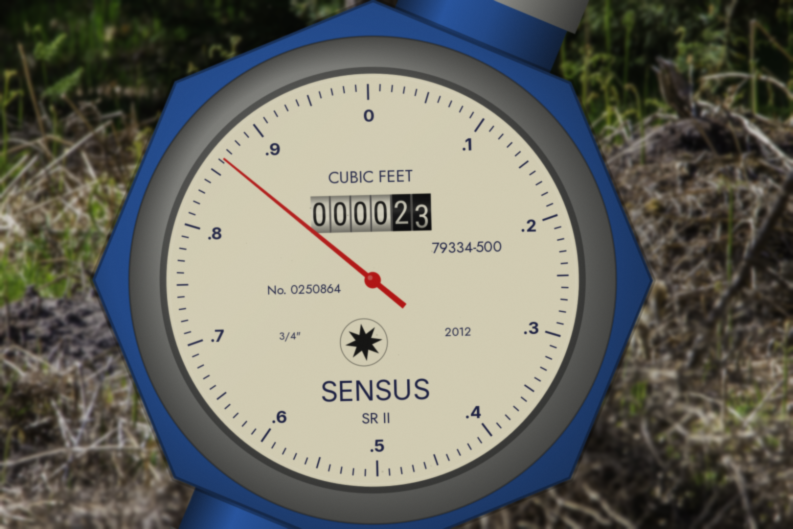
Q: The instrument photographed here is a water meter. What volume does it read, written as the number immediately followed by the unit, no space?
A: 22.86ft³
